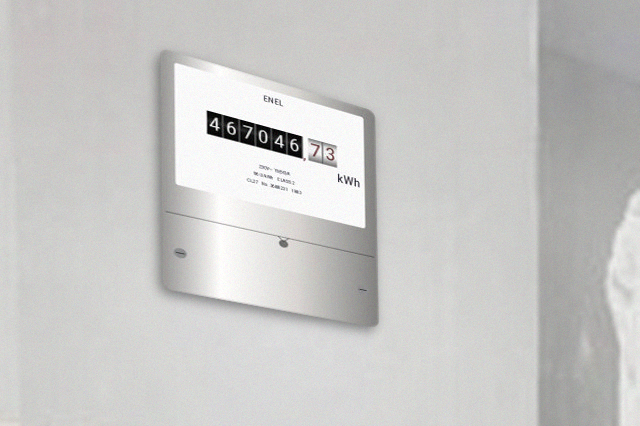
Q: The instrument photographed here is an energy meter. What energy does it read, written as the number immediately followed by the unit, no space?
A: 467046.73kWh
